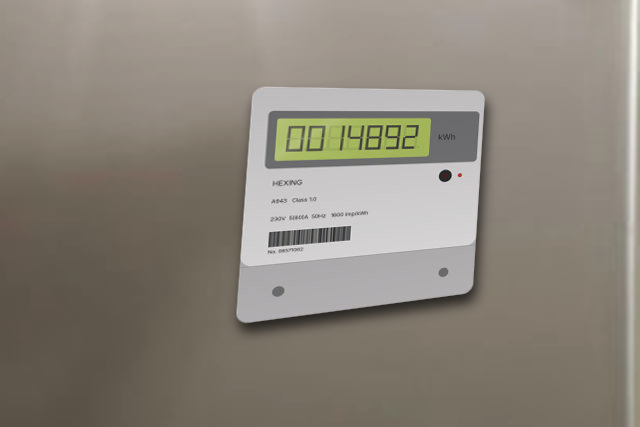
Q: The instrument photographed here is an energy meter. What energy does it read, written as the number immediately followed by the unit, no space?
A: 14892kWh
